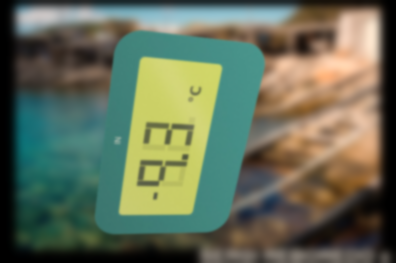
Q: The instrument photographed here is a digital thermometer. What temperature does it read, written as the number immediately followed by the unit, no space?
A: -9.3°C
